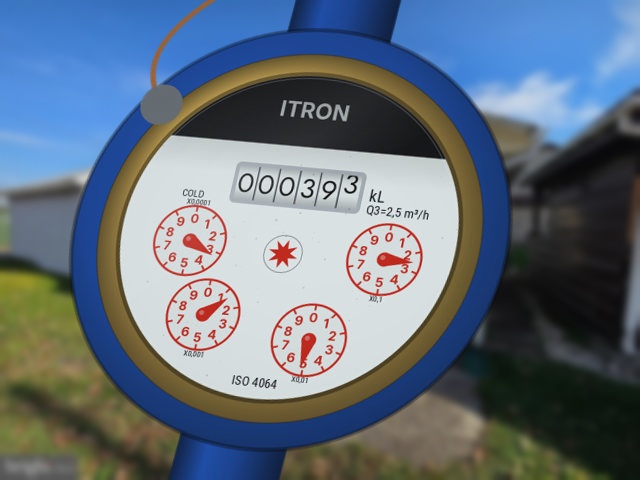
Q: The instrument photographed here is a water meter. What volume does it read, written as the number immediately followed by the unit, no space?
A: 393.2513kL
